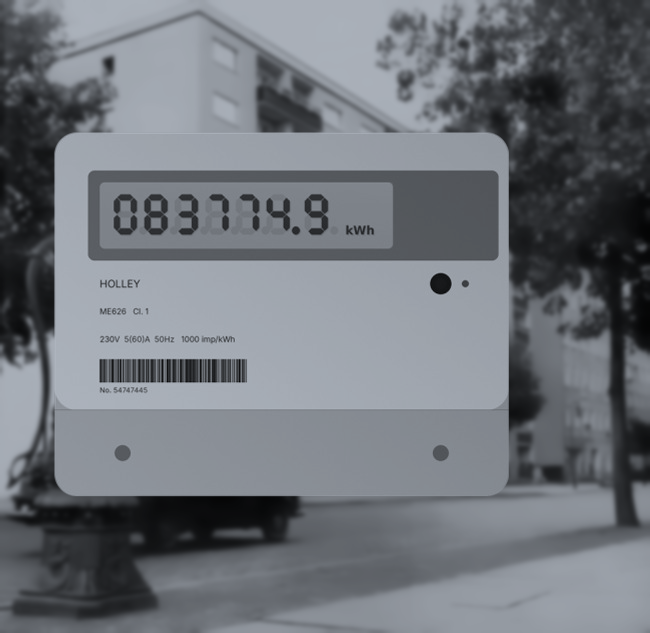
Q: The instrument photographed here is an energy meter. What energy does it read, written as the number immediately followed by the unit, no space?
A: 83774.9kWh
